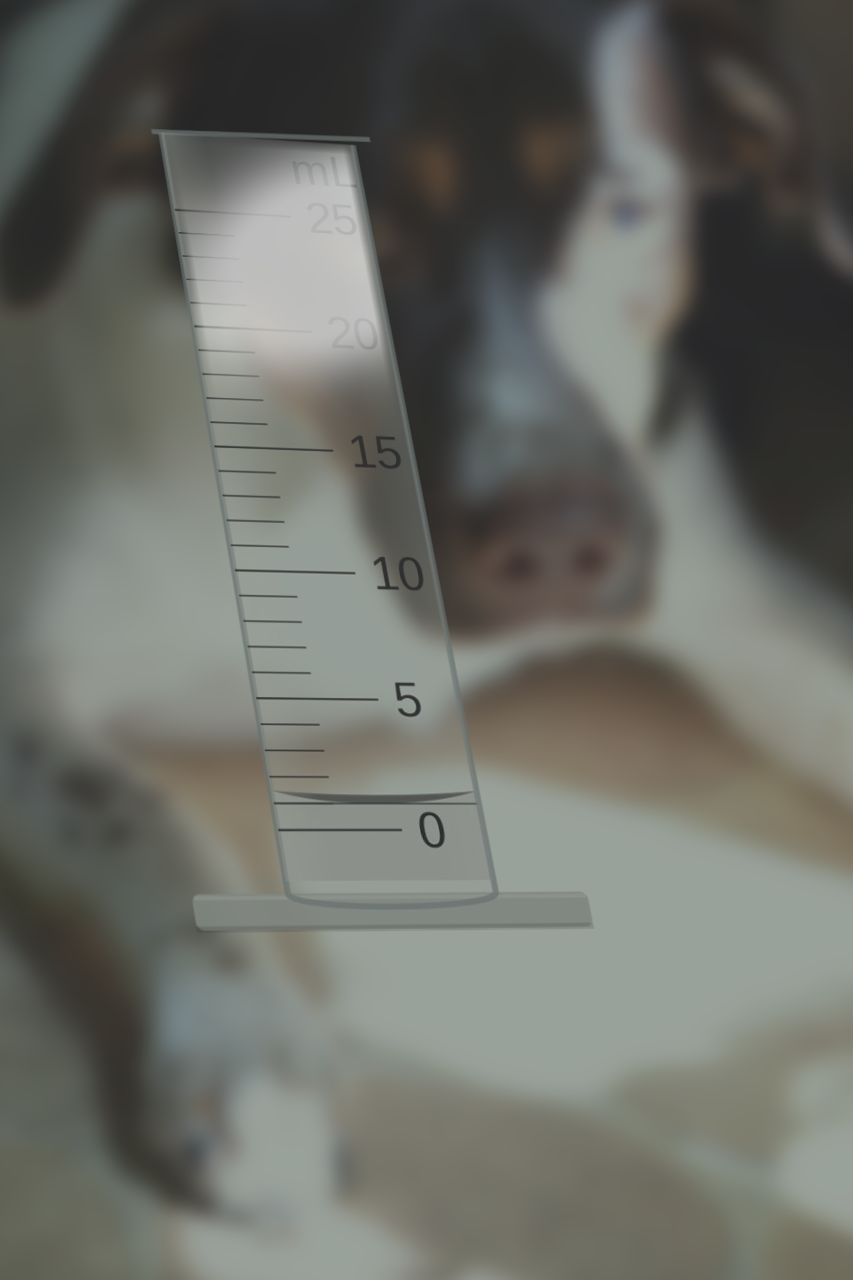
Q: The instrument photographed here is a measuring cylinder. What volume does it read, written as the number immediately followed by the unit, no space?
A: 1mL
